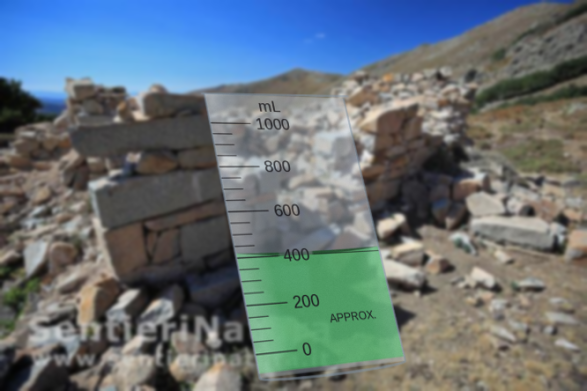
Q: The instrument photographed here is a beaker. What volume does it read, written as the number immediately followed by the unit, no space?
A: 400mL
